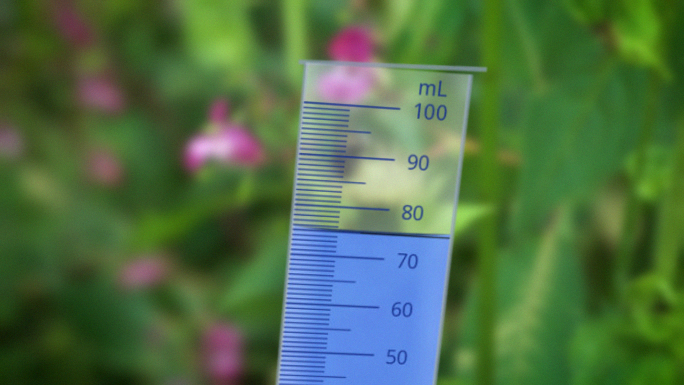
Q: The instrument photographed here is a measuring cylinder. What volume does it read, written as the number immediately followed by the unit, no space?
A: 75mL
